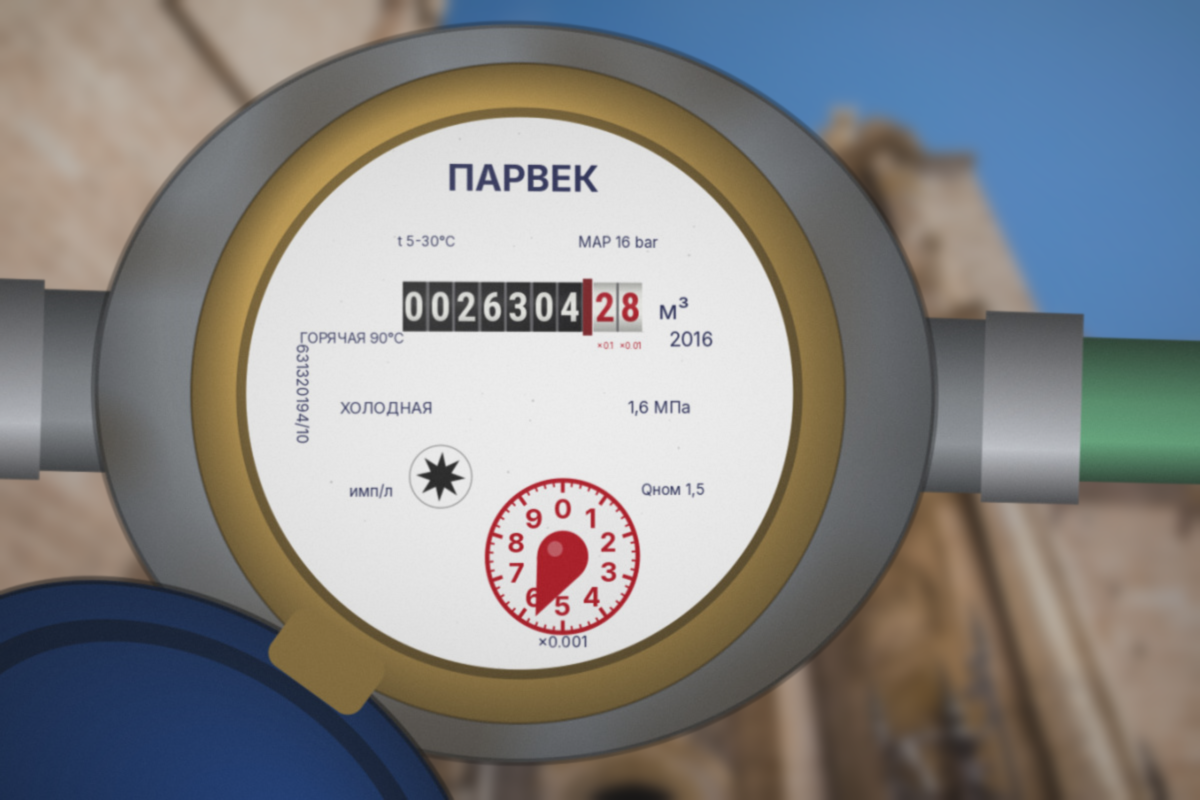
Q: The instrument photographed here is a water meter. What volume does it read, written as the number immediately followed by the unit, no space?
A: 26304.285m³
